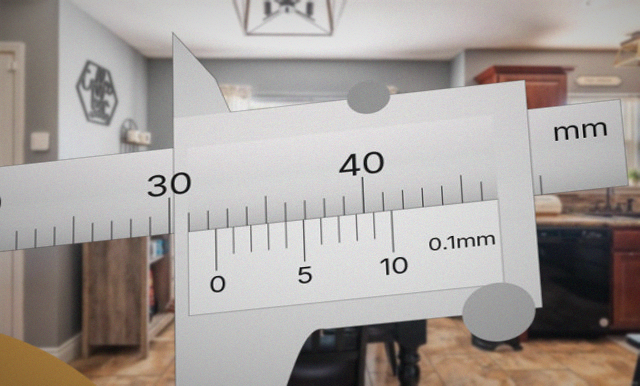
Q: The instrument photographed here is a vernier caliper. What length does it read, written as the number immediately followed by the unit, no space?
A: 32.4mm
